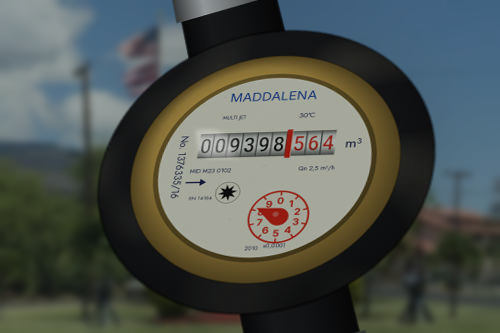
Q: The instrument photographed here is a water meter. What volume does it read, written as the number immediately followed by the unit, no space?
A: 9398.5648m³
